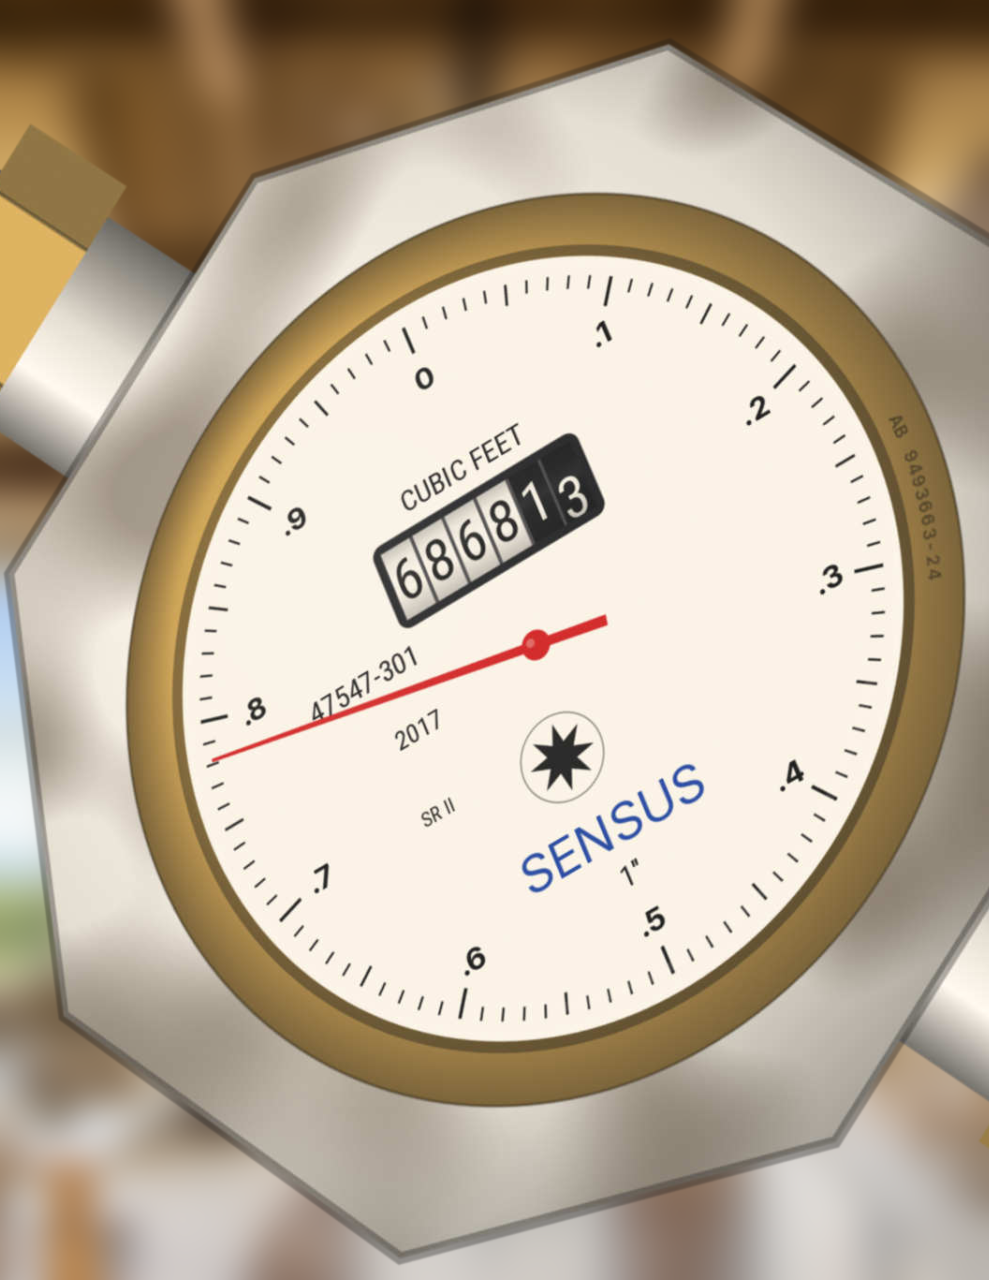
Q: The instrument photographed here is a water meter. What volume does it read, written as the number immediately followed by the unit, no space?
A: 686812.78ft³
